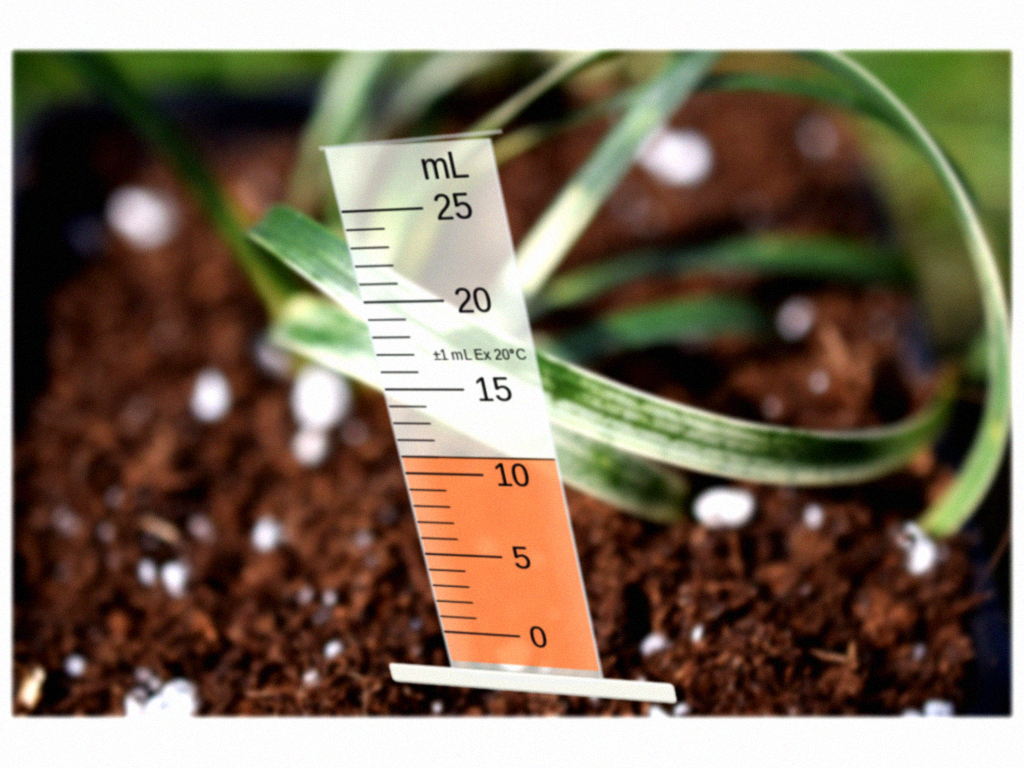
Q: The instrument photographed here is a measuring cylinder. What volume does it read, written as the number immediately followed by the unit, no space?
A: 11mL
